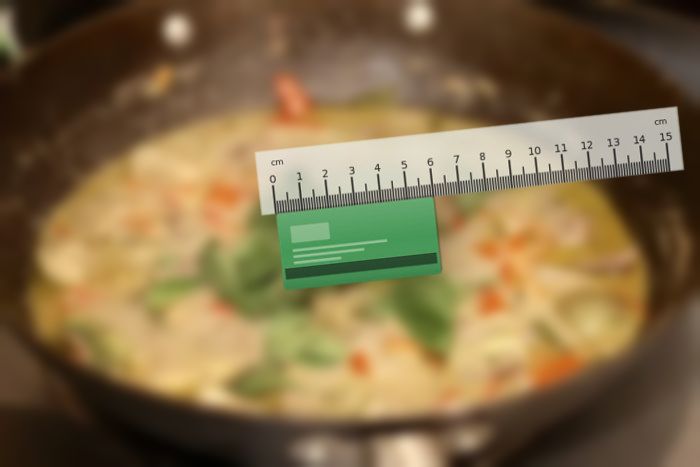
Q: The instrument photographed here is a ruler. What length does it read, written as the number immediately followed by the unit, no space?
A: 6cm
